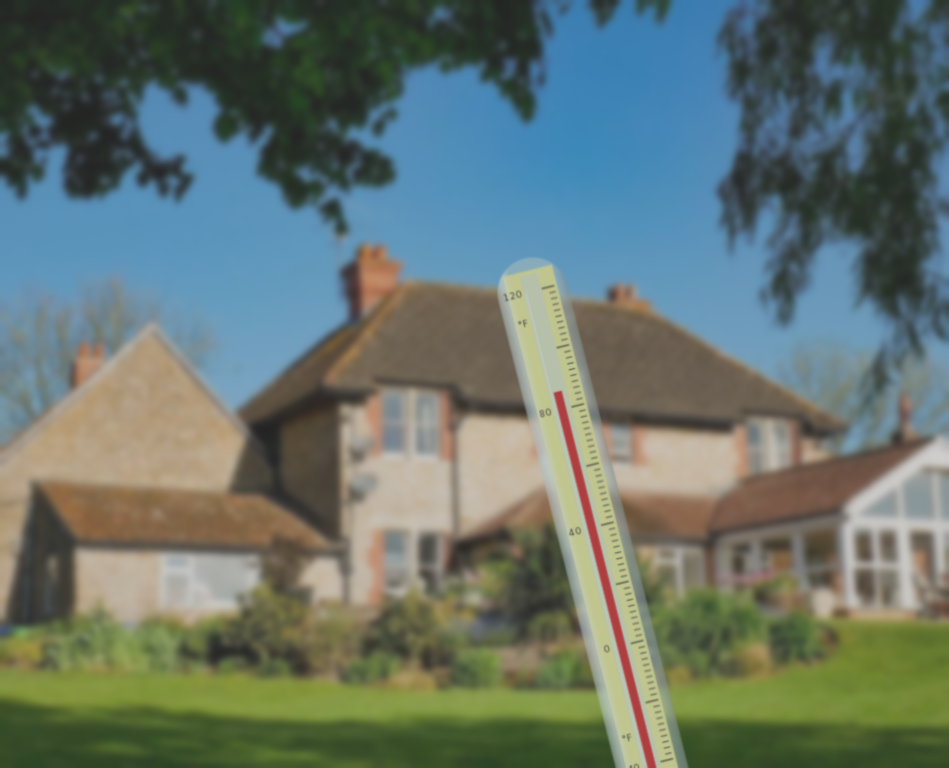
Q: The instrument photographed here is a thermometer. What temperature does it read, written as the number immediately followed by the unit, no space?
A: 86°F
